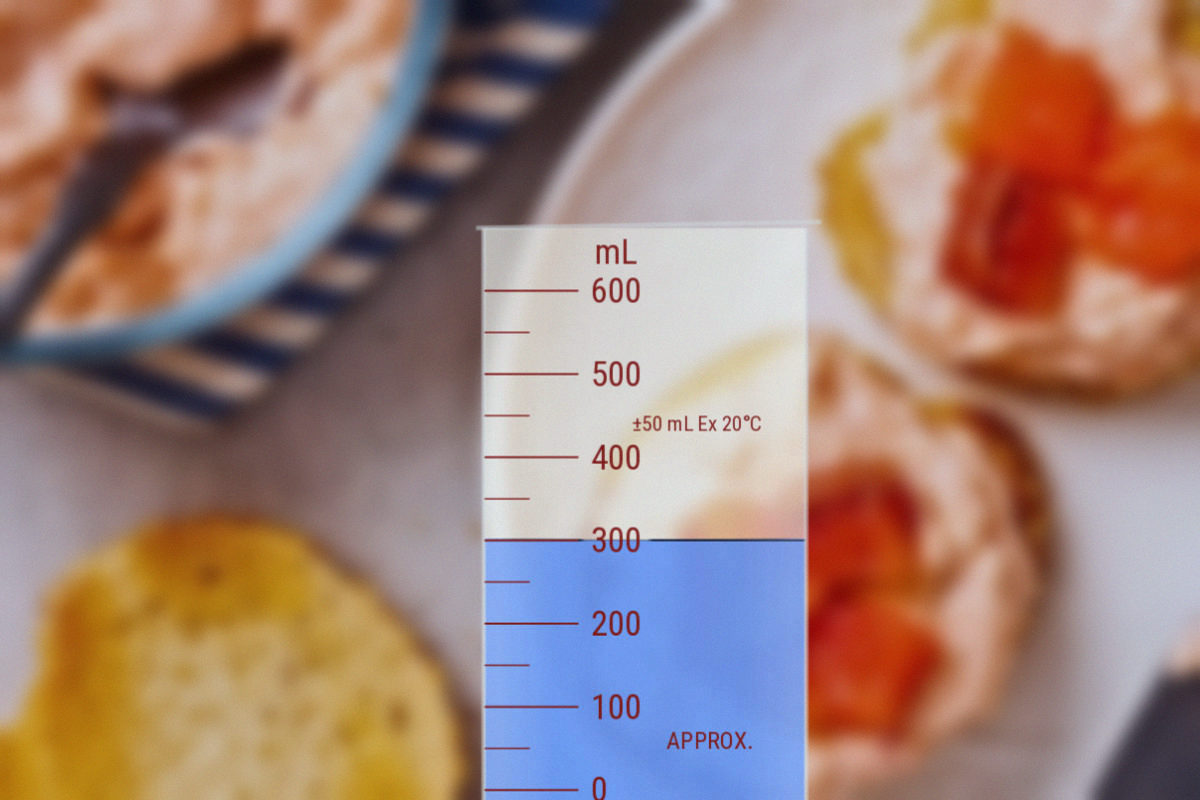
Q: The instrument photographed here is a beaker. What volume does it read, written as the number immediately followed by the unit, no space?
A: 300mL
